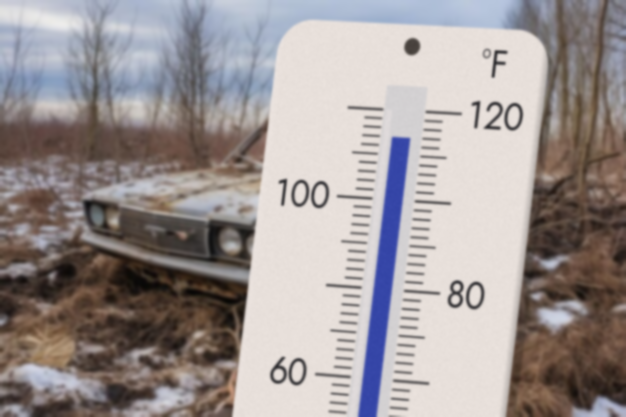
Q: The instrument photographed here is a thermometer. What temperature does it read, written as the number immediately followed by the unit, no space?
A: 114°F
